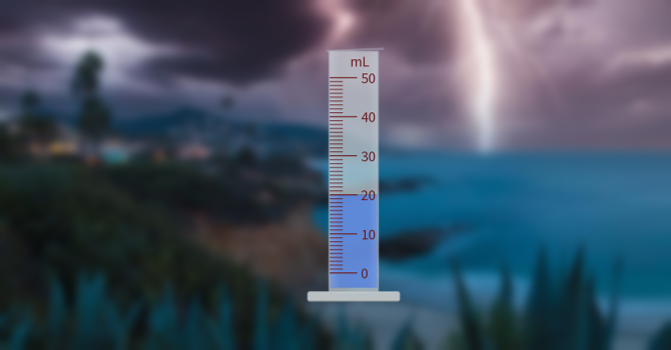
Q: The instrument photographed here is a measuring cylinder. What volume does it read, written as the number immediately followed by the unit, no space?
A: 20mL
